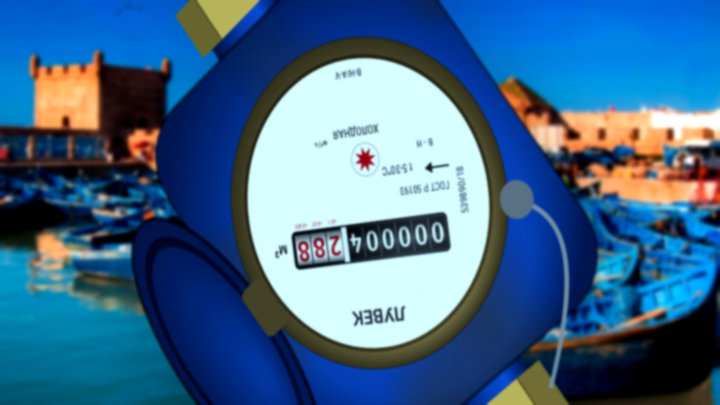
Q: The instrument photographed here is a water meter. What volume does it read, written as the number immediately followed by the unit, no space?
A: 4.288m³
